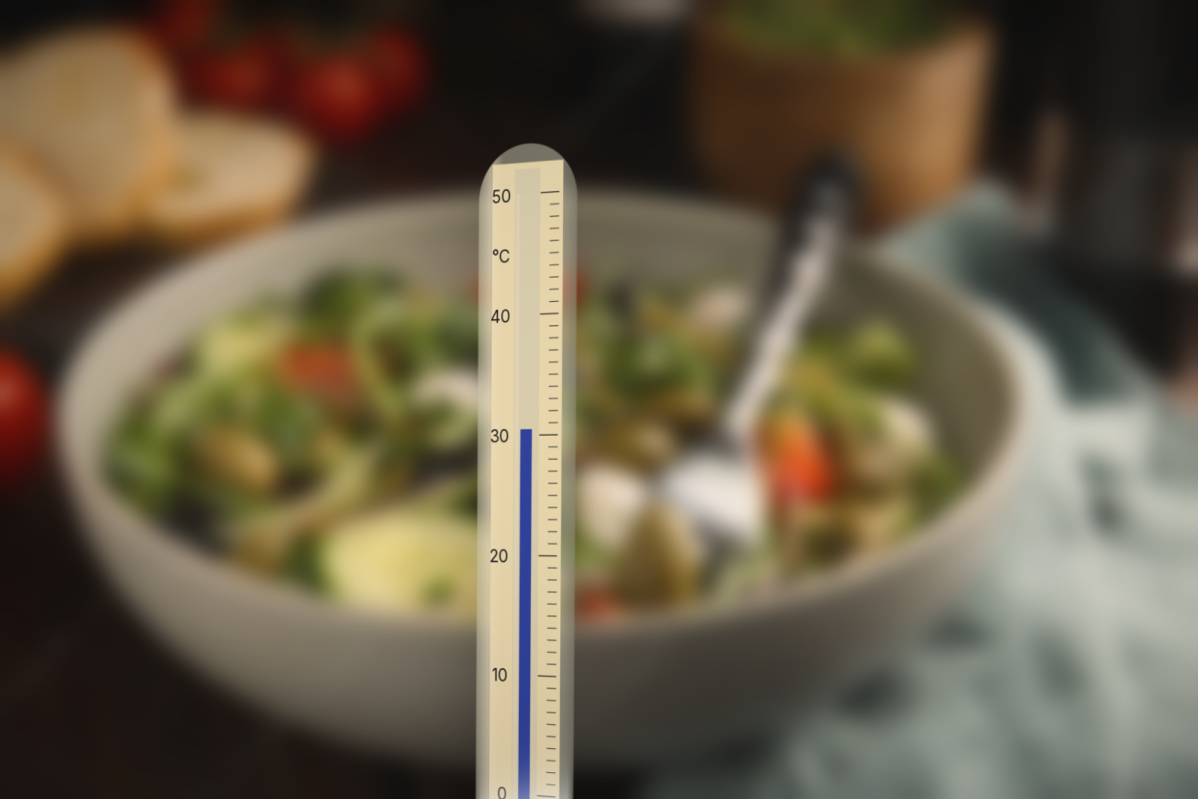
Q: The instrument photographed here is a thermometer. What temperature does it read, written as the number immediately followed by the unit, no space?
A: 30.5°C
